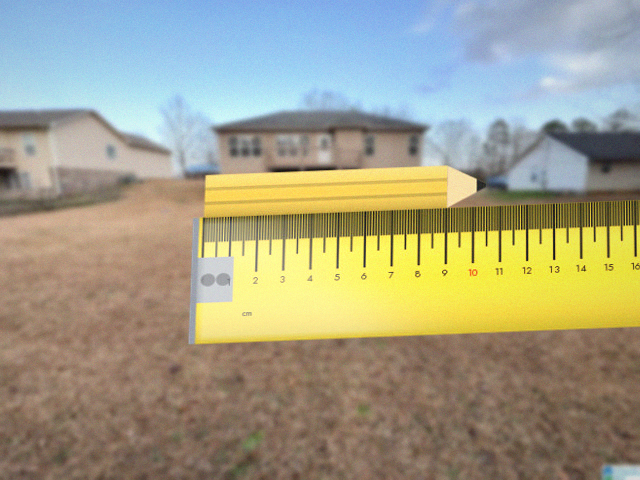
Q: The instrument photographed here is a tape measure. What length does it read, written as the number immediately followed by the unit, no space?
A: 10.5cm
